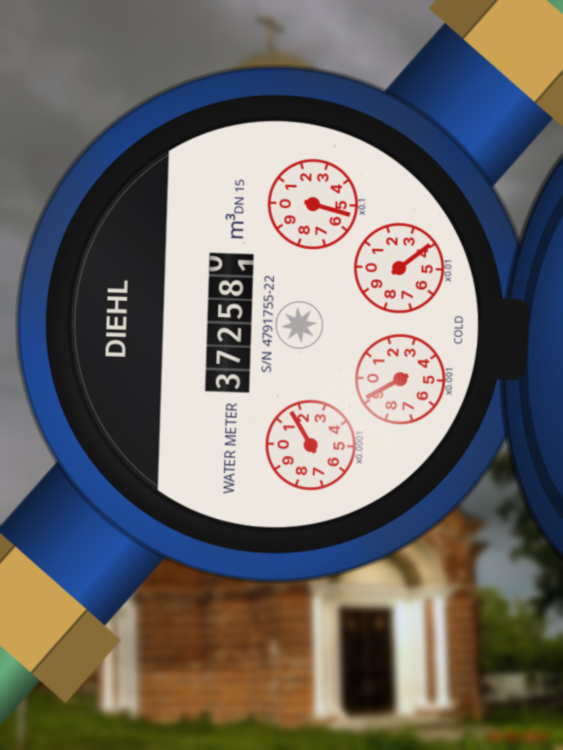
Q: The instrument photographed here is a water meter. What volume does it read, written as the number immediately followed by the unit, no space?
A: 372580.5391m³
